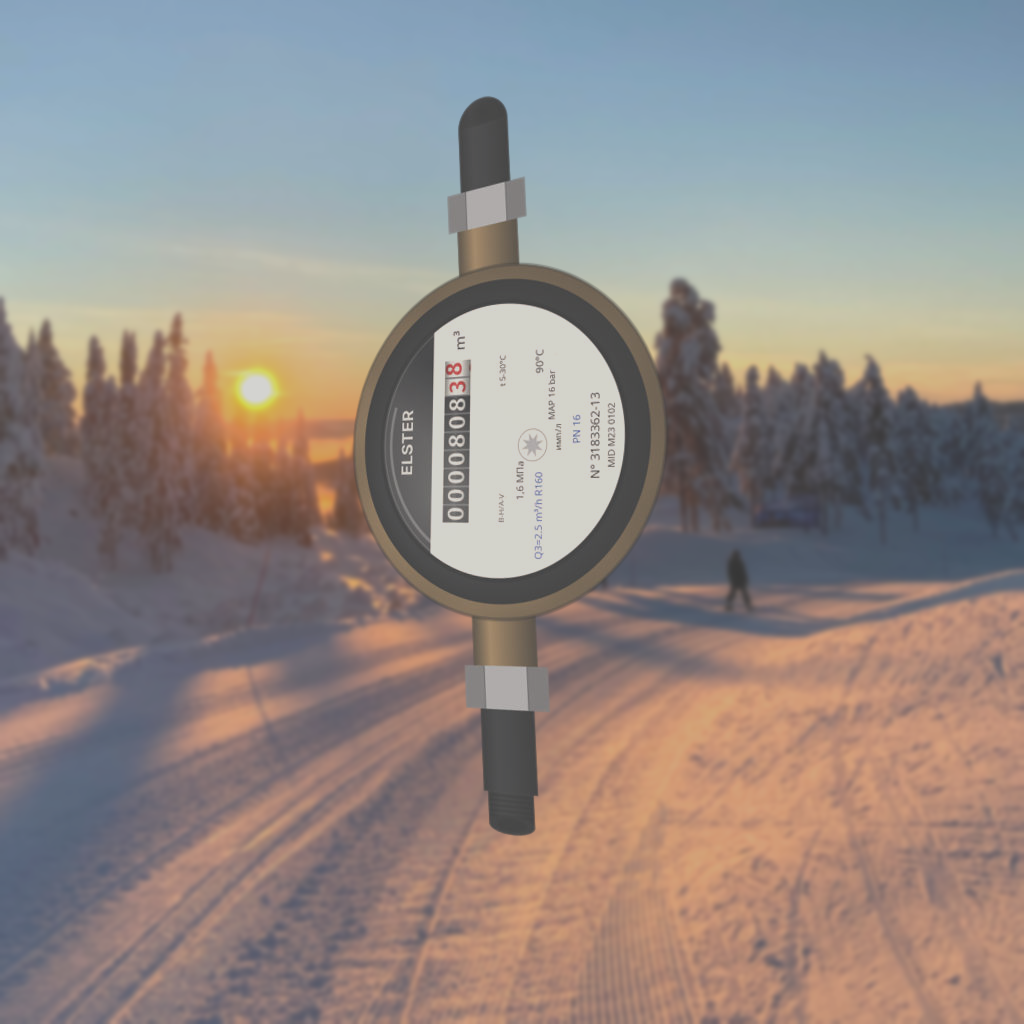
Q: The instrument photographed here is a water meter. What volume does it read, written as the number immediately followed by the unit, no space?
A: 808.38m³
